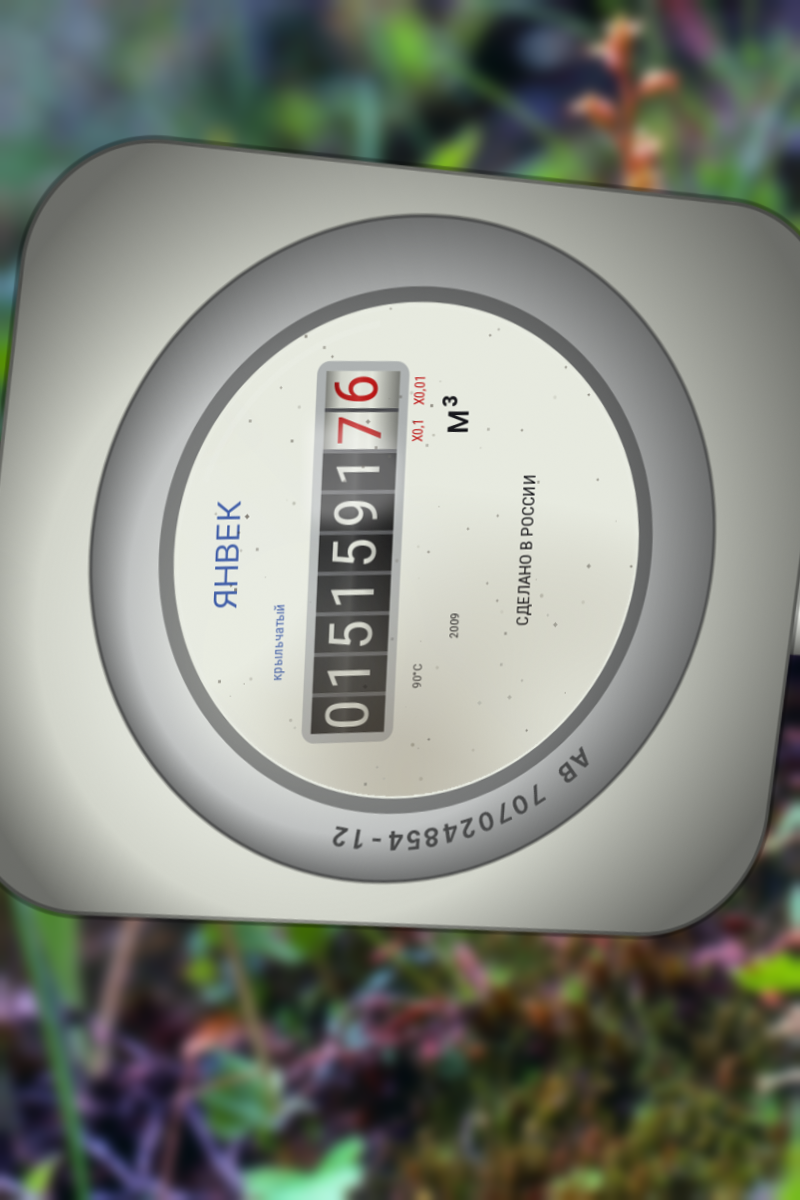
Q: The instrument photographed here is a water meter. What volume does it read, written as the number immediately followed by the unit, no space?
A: 151591.76m³
